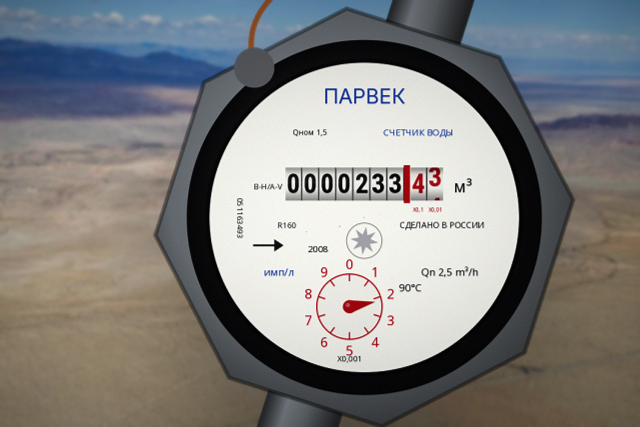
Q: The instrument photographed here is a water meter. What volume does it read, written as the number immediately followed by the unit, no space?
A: 233.432m³
